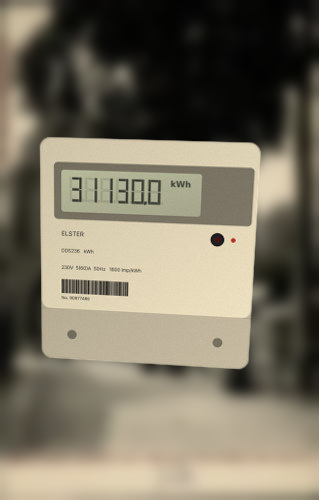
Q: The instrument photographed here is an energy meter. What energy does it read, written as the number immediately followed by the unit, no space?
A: 31130.0kWh
